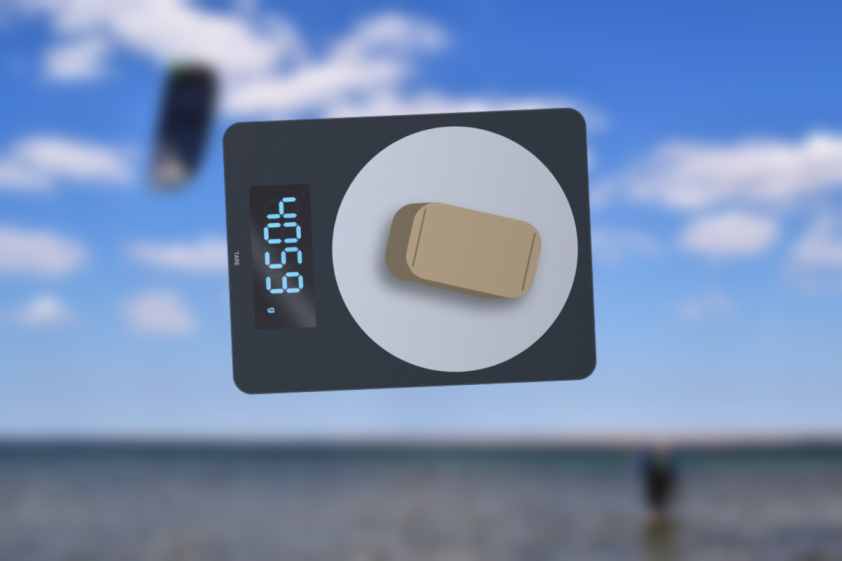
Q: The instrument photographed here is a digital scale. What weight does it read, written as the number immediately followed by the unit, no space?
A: 4059g
